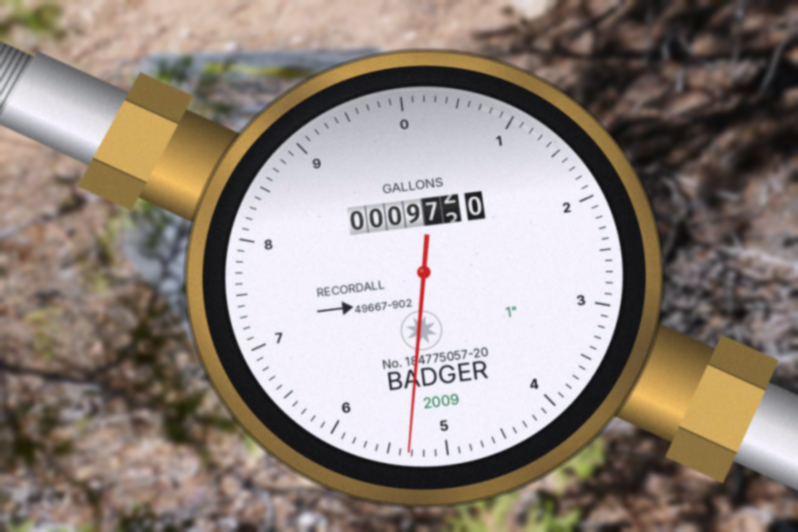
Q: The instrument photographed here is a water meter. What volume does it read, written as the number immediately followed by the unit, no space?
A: 9725.3gal
